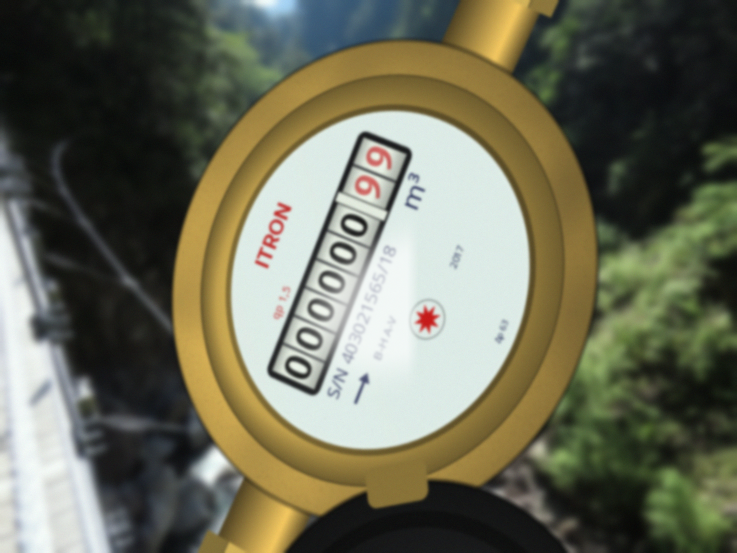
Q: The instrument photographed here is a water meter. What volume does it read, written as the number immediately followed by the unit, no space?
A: 0.99m³
